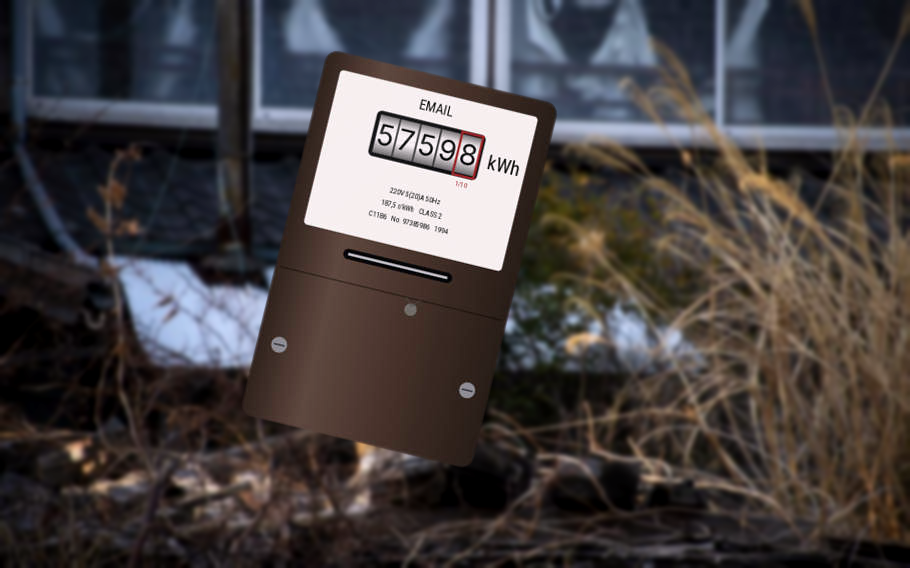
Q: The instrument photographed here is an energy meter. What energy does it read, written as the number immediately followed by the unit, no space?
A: 5759.8kWh
